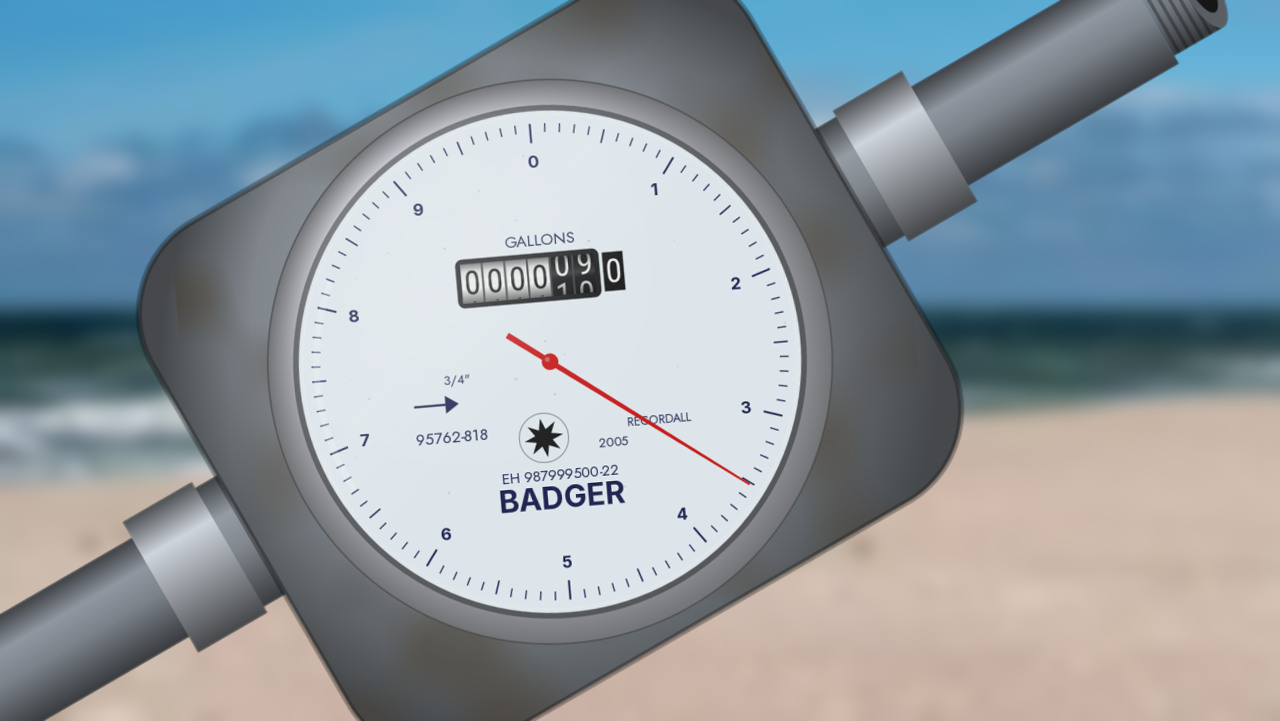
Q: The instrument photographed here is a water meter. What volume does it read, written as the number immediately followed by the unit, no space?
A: 93.5gal
